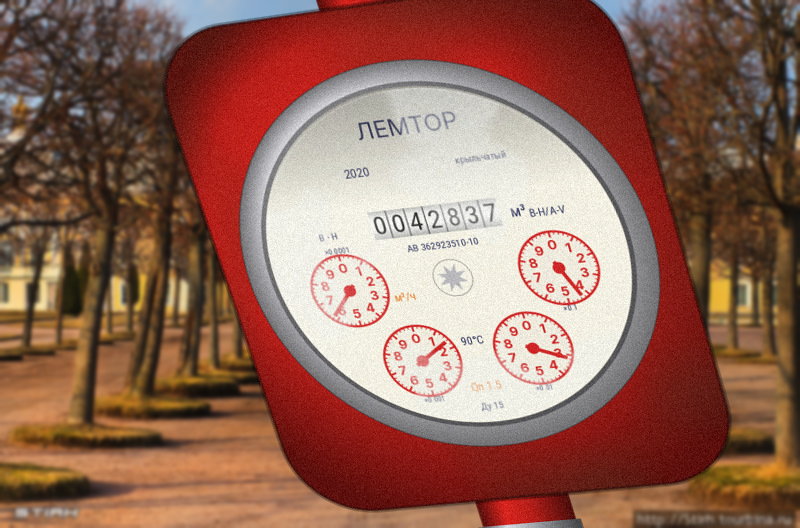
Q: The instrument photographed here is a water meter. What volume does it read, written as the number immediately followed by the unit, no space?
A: 42837.4316m³
